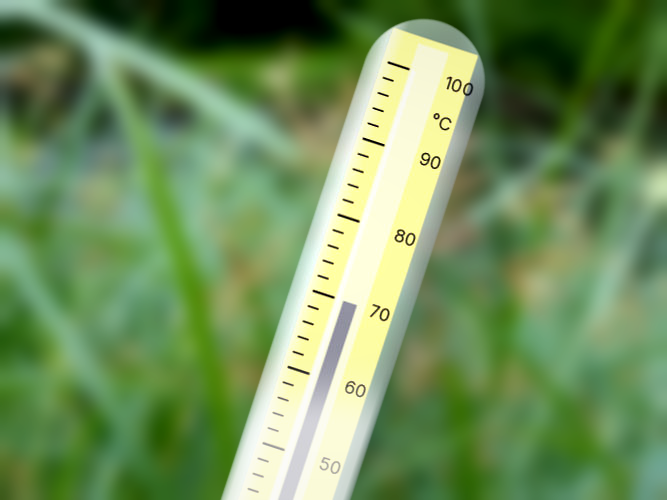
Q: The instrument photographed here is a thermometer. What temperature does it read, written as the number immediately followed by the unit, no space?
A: 70°C
